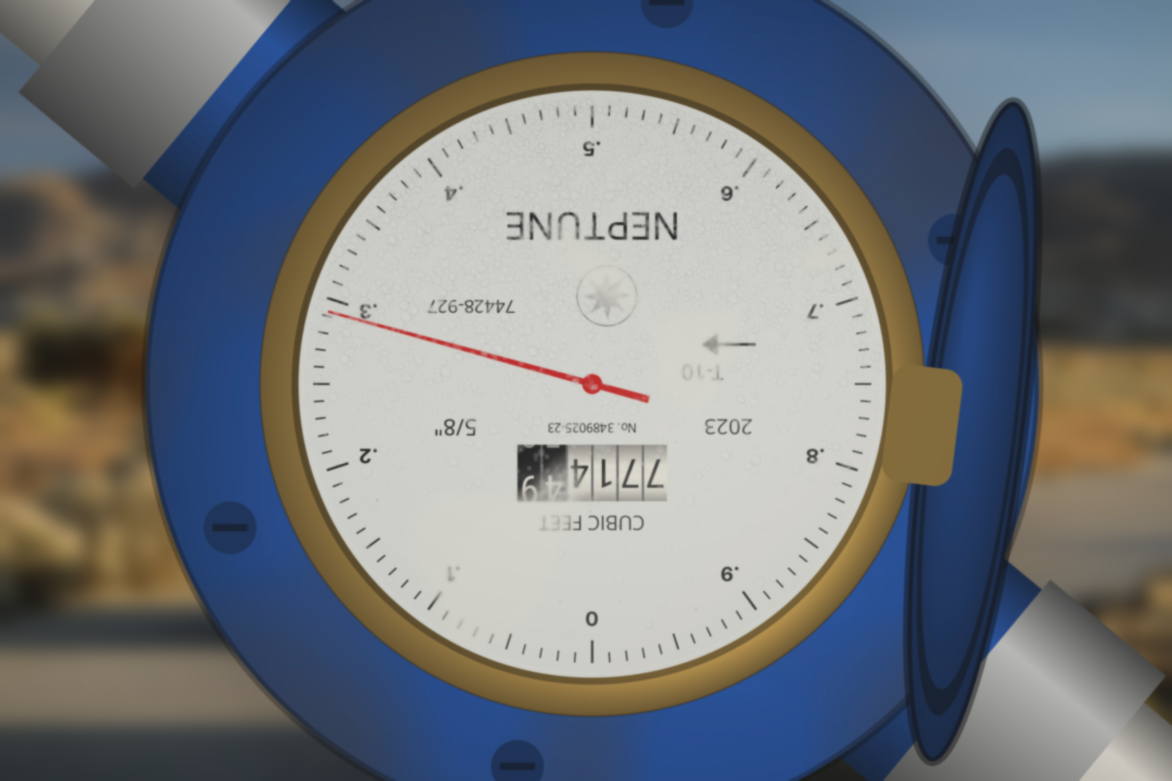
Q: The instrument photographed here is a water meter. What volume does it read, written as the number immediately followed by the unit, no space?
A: 771449.29ft³
